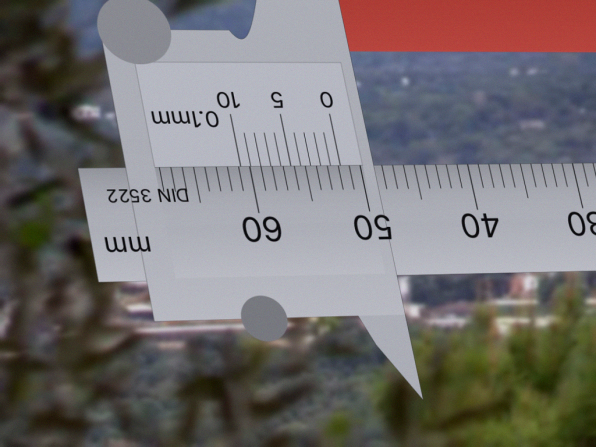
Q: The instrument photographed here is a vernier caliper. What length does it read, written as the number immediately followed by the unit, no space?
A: 51.8mm
